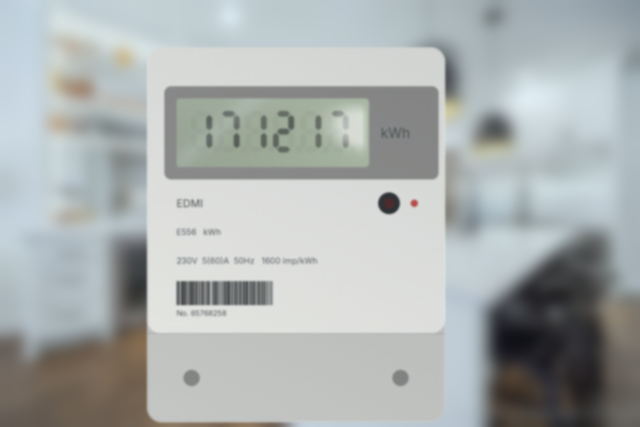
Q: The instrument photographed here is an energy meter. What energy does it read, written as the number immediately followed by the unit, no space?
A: 171217kWh
